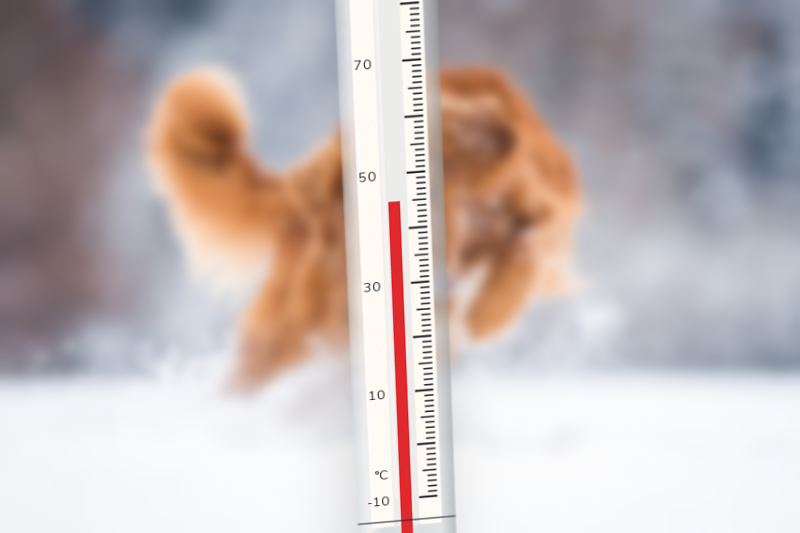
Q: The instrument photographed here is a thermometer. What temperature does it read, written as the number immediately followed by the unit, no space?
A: 45°C
